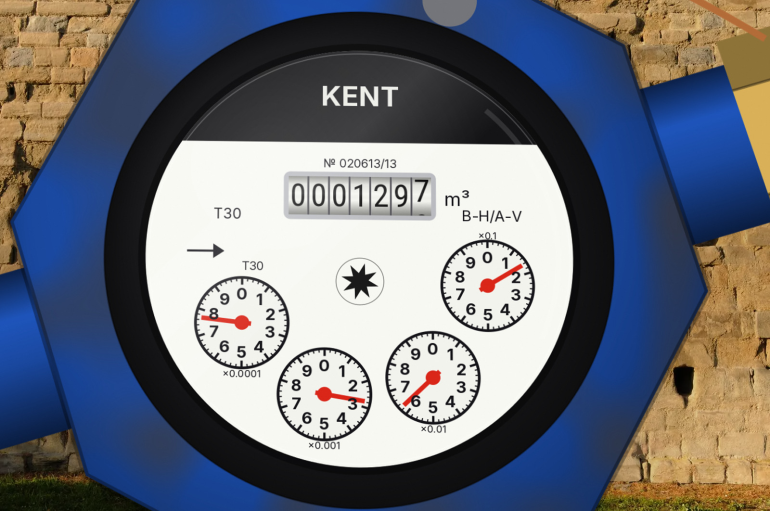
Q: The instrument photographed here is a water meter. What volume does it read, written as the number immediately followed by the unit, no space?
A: 1297.1627m³
